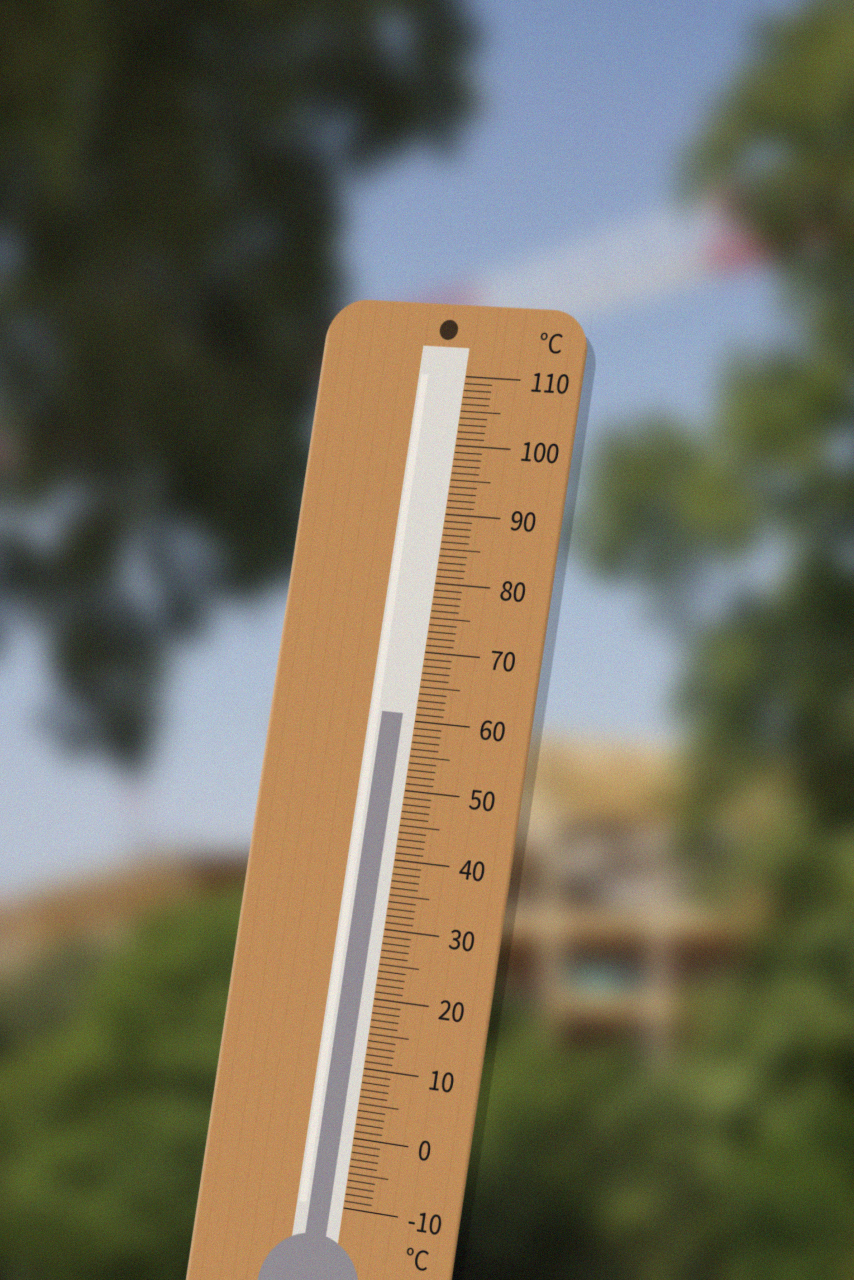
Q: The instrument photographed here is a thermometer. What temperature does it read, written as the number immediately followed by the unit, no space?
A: 61°C
